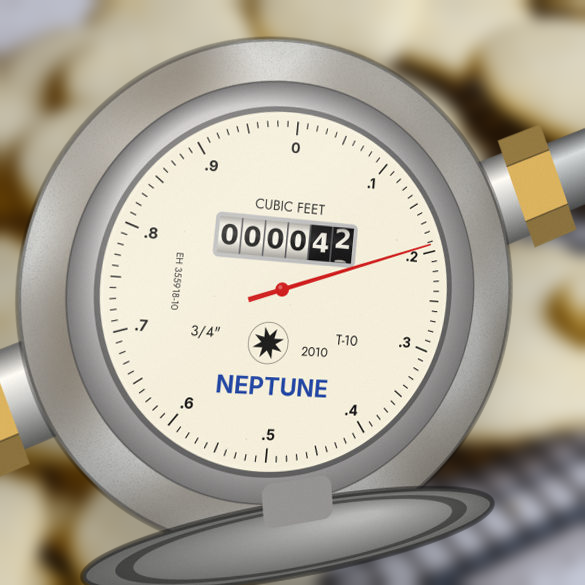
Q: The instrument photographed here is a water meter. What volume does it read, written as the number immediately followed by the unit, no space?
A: 42.19ft³
